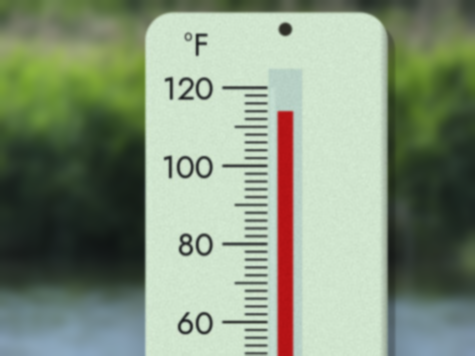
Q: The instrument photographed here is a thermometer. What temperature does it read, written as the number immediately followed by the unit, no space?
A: 114°F
